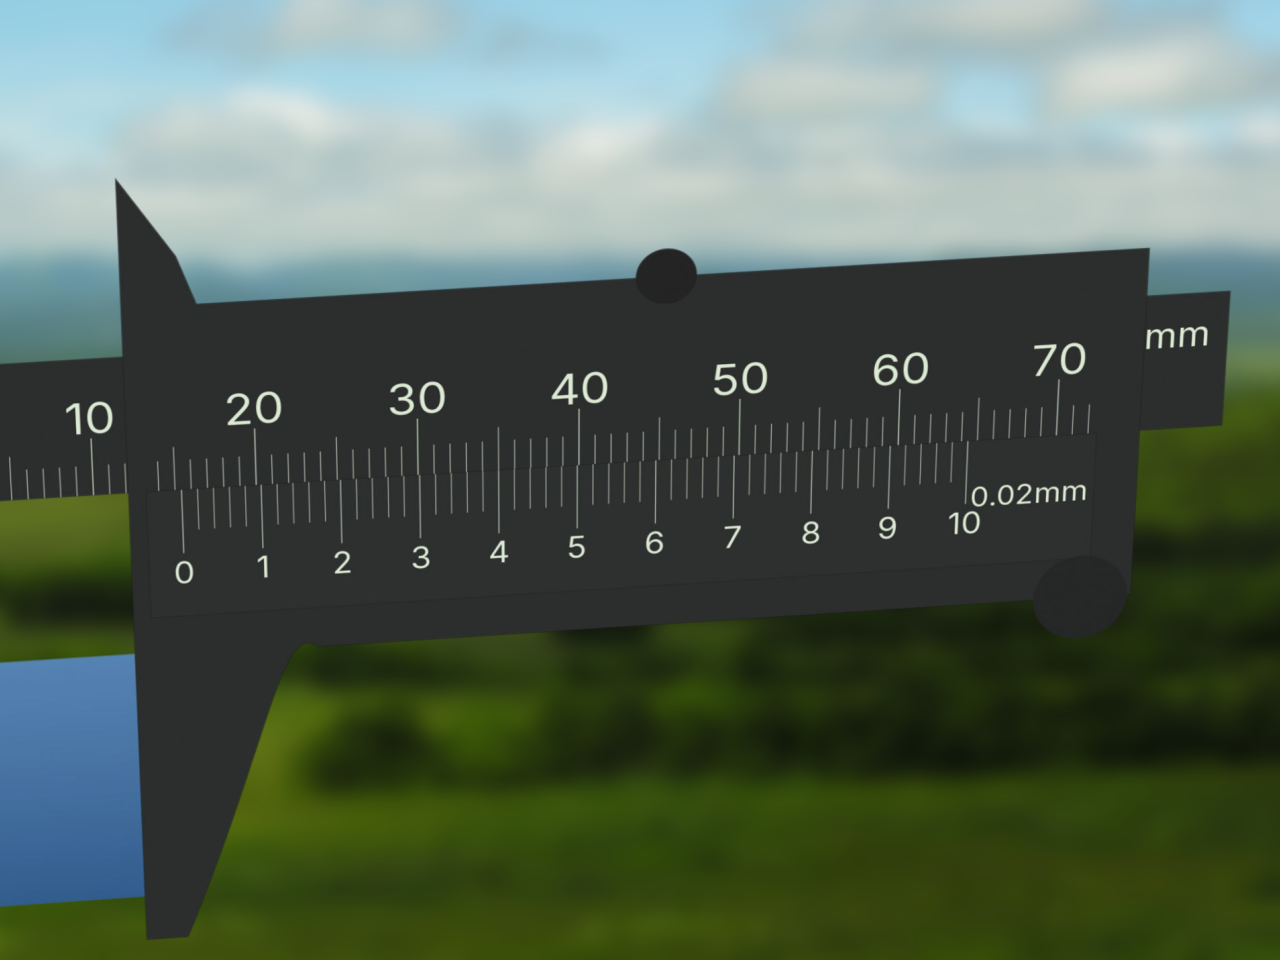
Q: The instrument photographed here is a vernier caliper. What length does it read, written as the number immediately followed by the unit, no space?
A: 15.4mm
